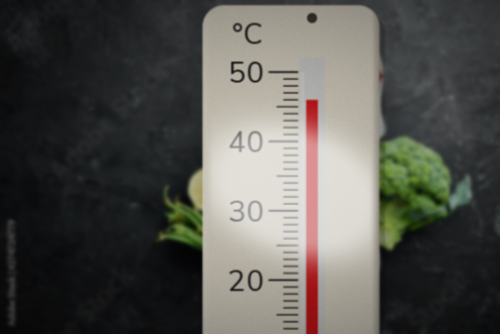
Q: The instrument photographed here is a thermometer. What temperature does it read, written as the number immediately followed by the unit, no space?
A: 46°C
